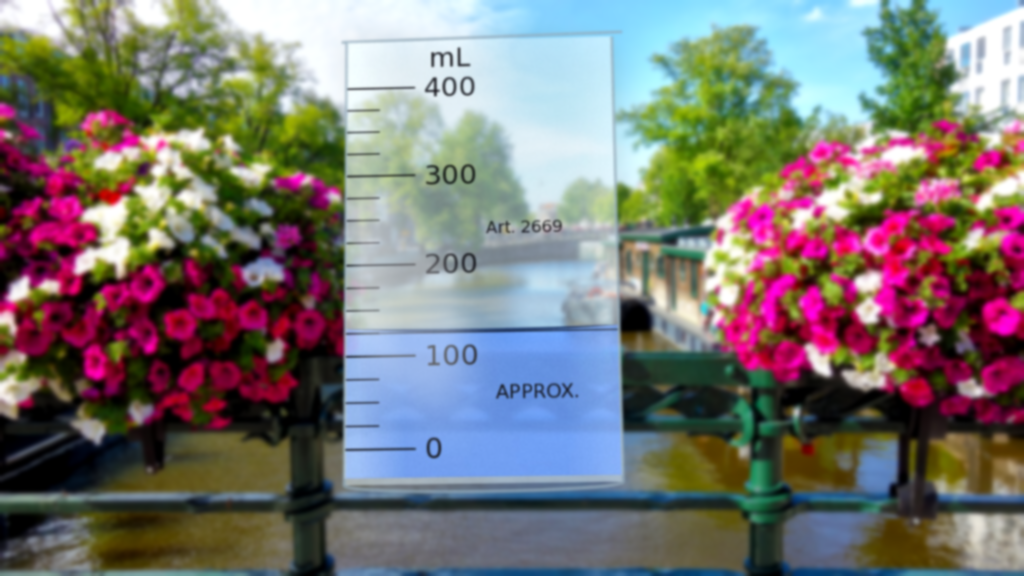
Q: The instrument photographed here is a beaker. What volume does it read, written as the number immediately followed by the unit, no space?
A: 125mL
